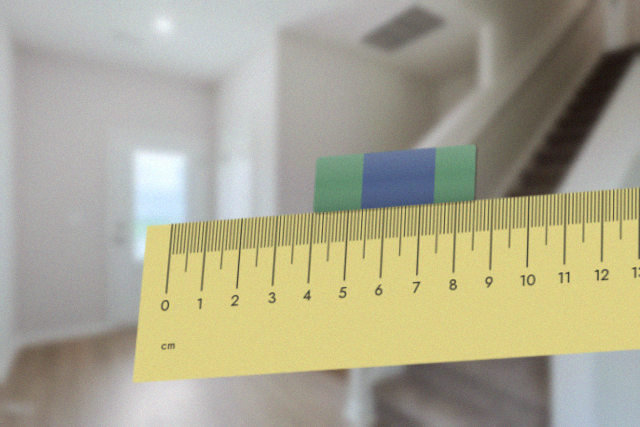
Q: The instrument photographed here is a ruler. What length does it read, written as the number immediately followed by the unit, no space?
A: 4.5cm
